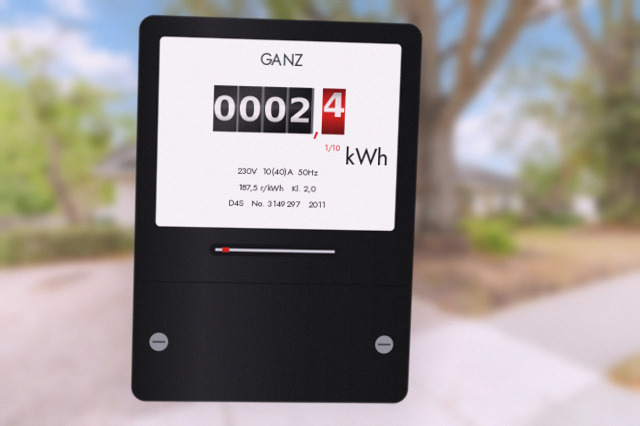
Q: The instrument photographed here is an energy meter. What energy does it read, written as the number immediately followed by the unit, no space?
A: 2.4kWh
